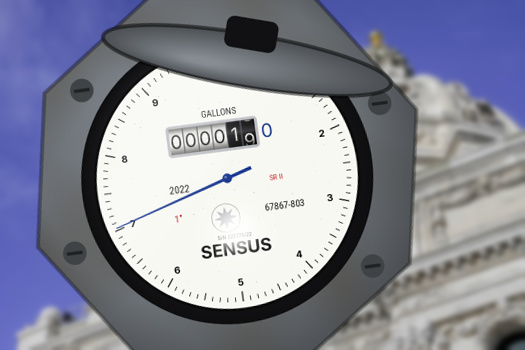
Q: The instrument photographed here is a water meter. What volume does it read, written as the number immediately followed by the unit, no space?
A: 187.0gal
